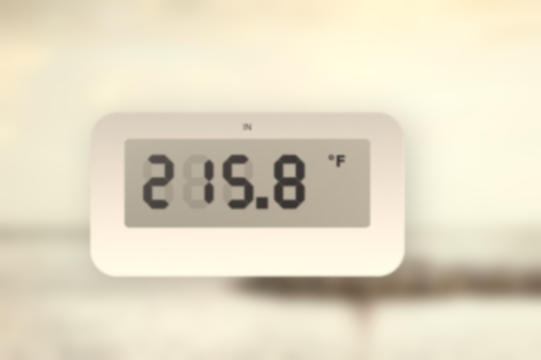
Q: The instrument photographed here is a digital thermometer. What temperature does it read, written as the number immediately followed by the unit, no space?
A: 215.8°F
